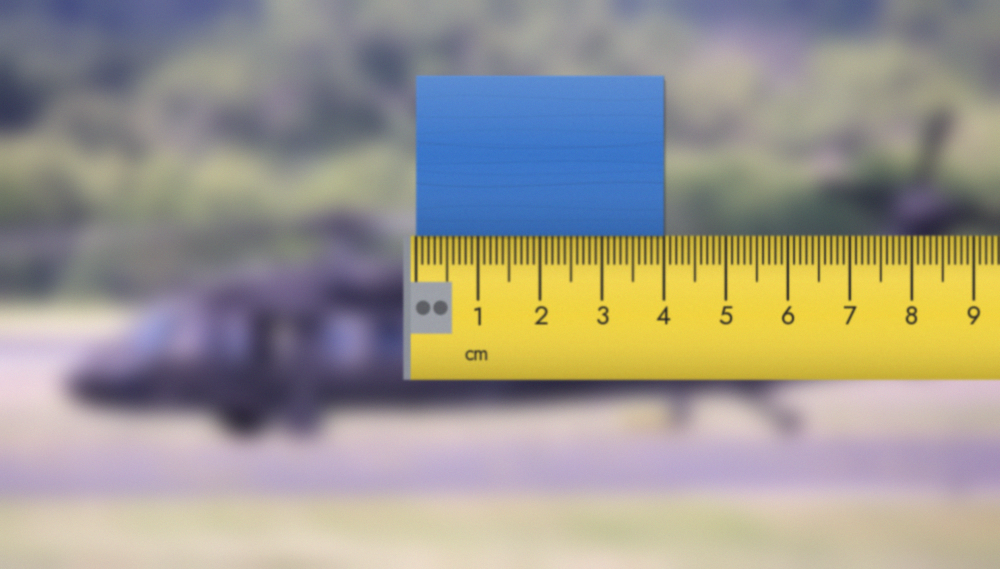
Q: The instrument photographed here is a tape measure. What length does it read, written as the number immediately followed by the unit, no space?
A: 4cm
